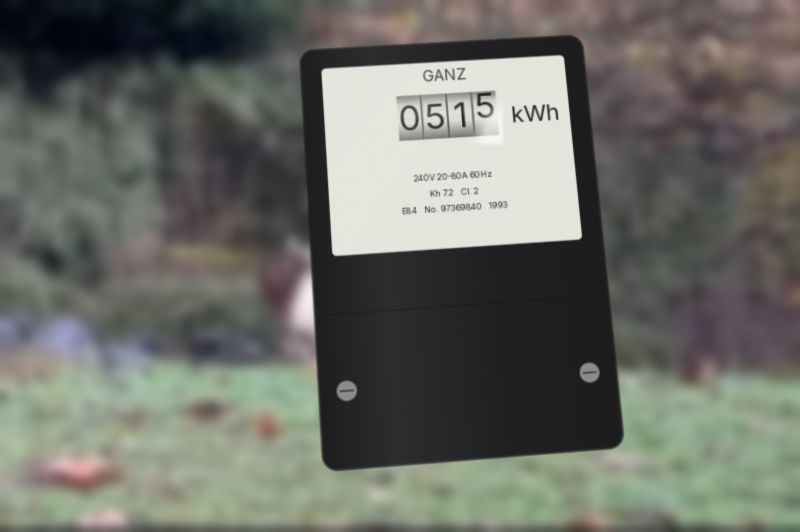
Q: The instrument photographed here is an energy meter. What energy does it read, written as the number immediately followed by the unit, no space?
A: 515kWh
